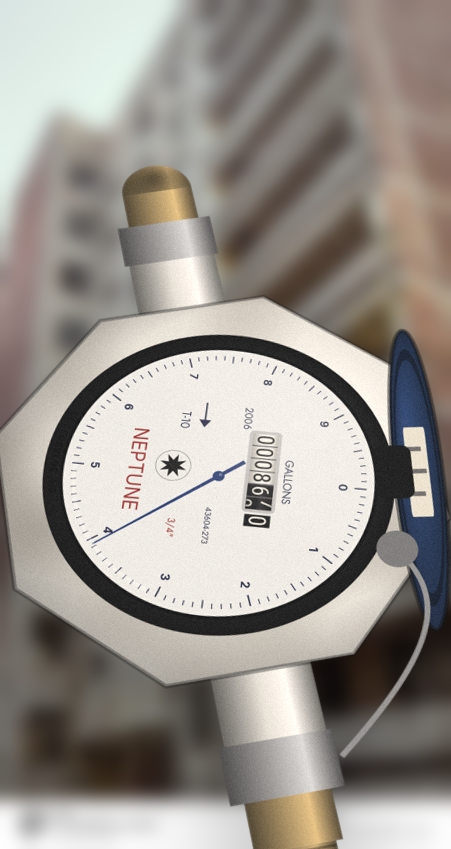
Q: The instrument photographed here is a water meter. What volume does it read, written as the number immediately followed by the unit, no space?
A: 8673.9gal
